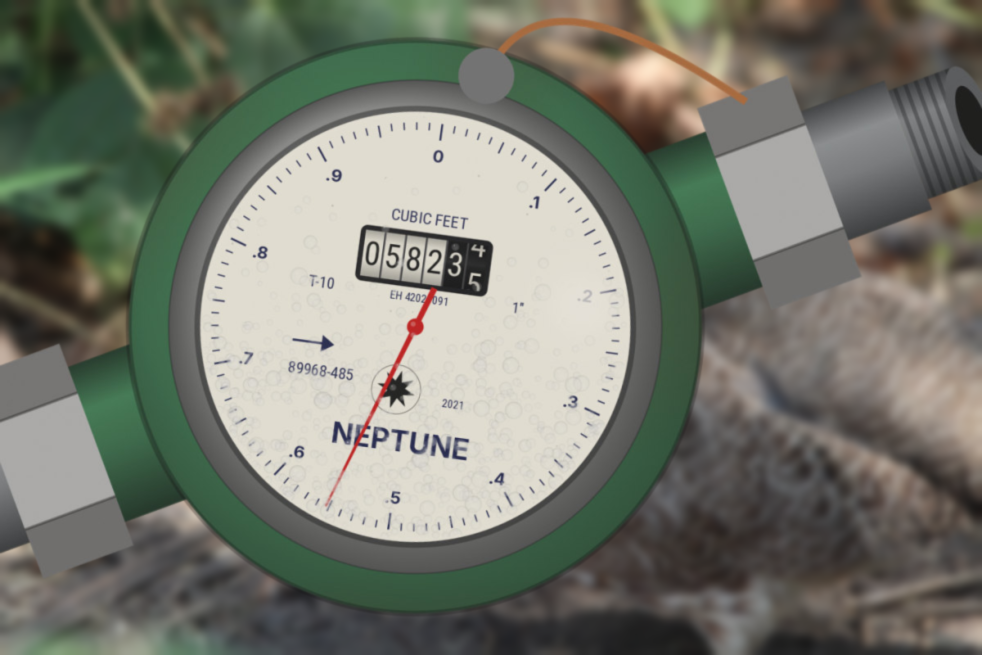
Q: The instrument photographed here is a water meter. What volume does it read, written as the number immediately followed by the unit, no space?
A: 58234.55ft³
